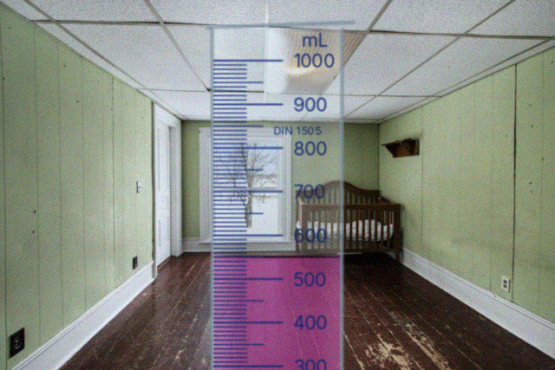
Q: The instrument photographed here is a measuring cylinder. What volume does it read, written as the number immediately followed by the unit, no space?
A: 550mL
